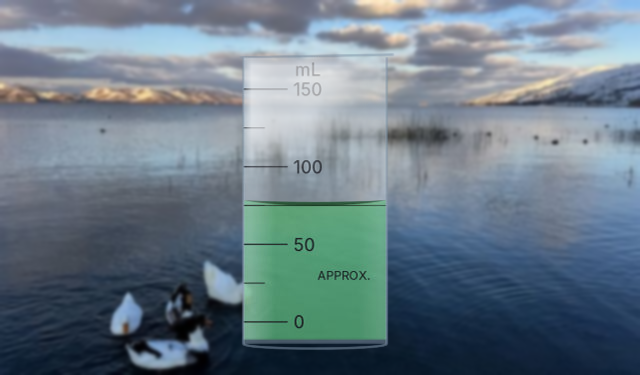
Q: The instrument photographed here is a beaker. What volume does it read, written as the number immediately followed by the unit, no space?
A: 75mL
